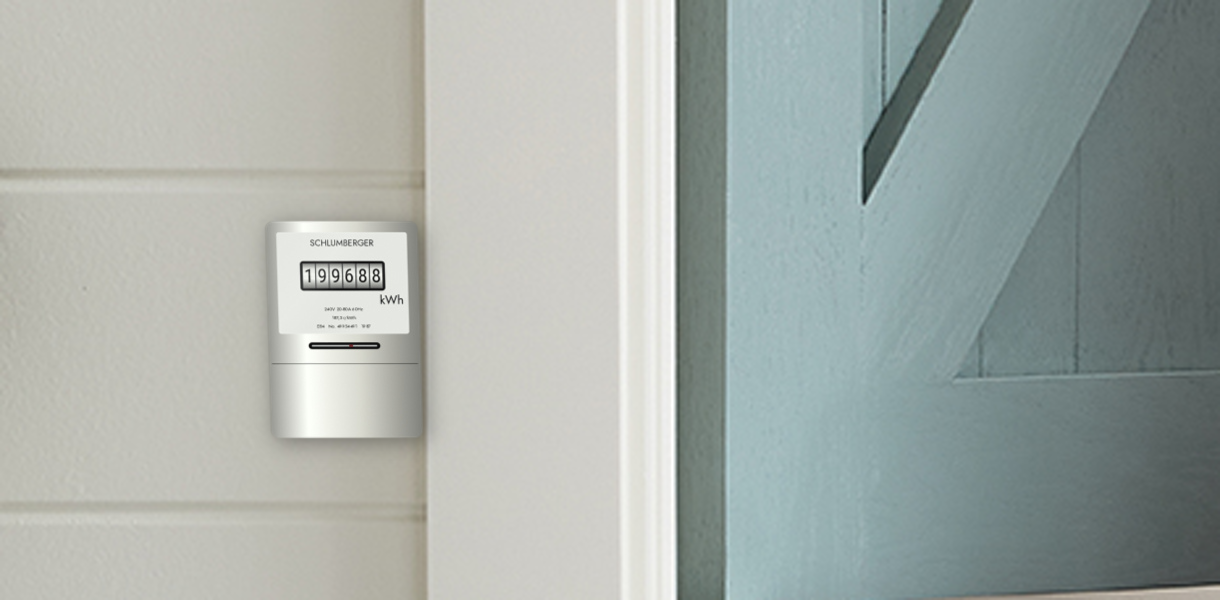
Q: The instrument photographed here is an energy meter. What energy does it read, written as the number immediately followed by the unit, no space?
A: 199688kWh
